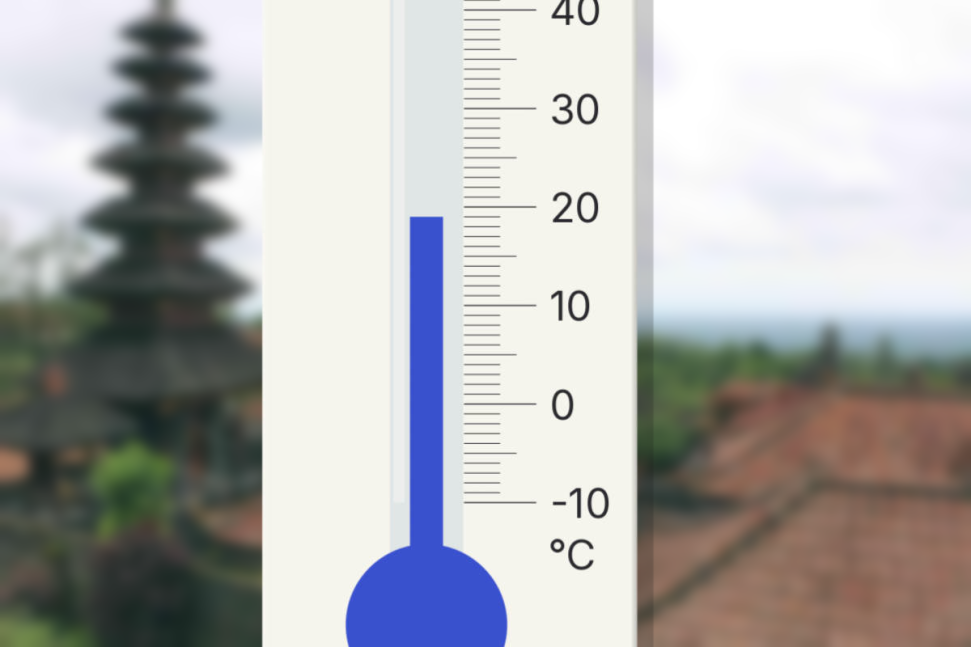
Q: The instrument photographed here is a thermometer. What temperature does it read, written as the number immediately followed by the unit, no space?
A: 19°C
